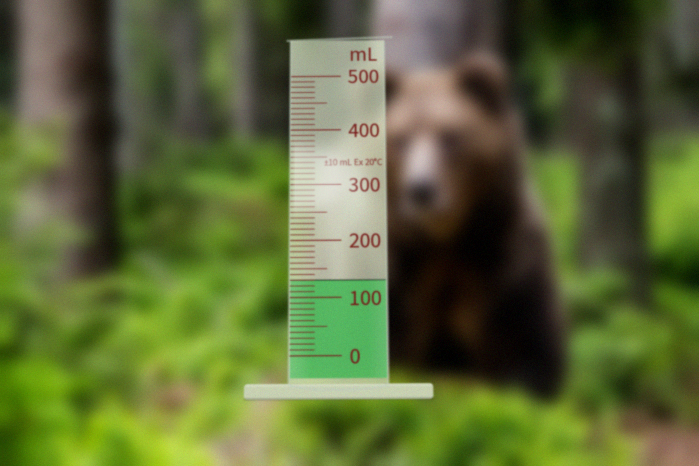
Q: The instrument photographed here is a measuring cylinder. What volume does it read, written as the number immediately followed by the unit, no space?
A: 130mL
